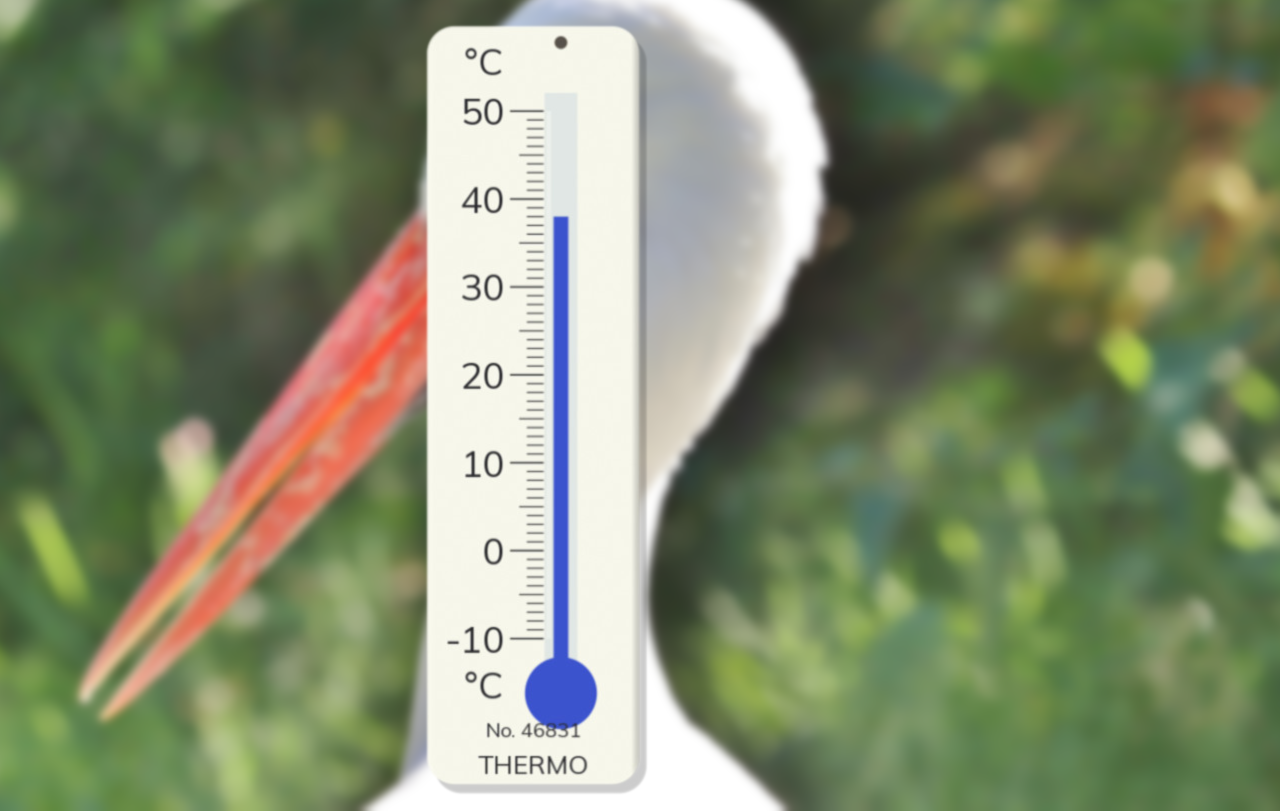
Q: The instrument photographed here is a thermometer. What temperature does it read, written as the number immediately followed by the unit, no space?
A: 38°C
